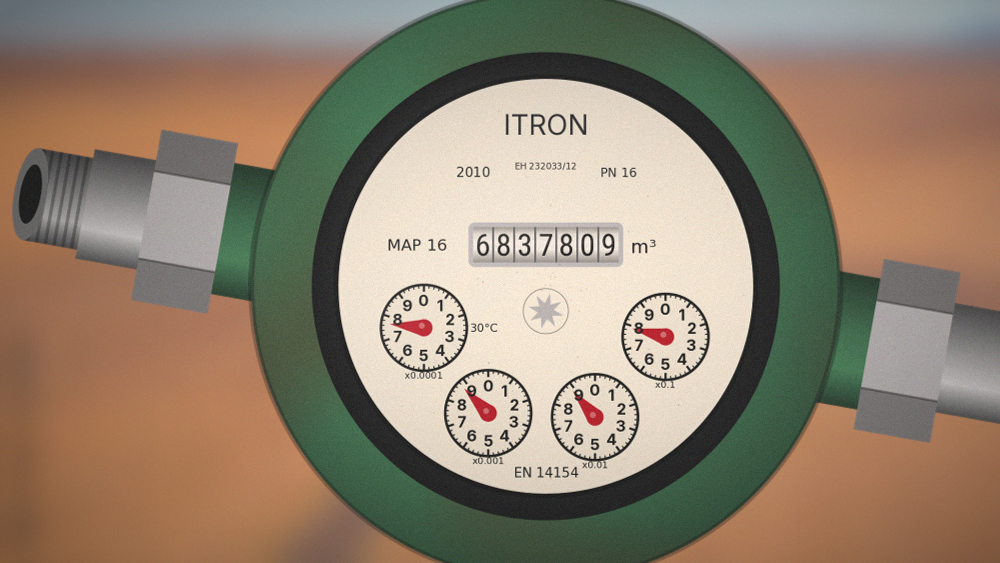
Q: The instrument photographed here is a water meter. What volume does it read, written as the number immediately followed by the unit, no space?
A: 6837809.7887m³
